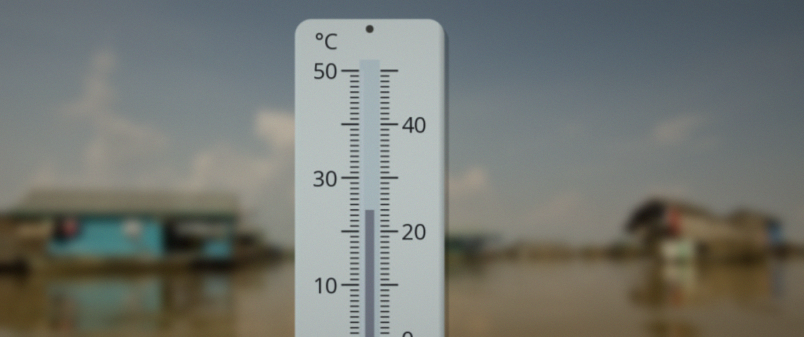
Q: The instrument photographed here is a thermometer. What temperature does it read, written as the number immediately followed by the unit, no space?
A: 24°C
